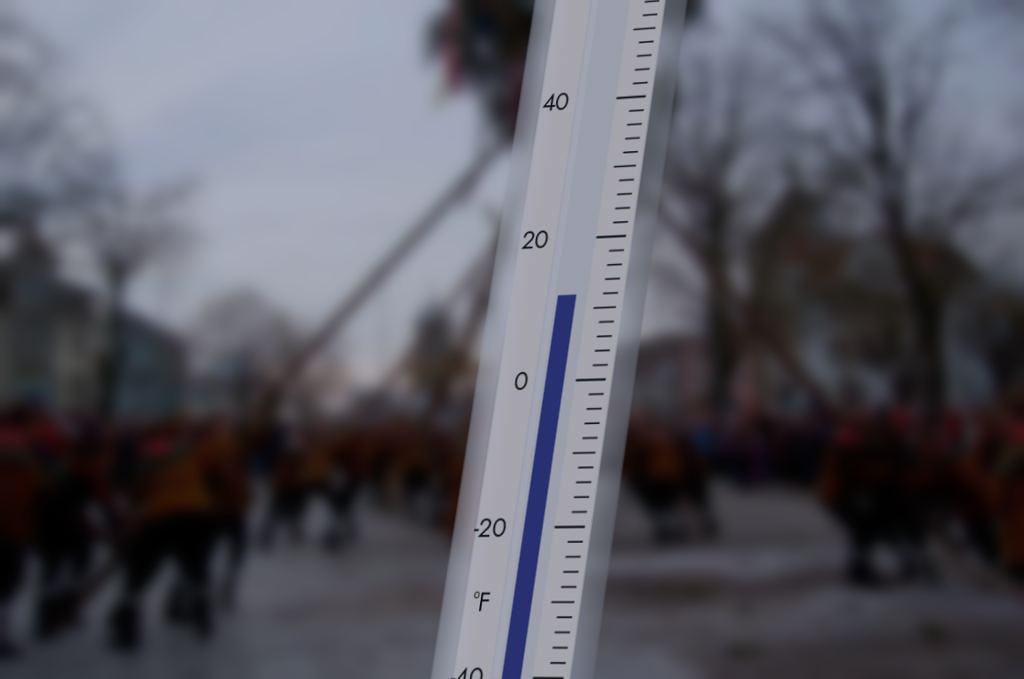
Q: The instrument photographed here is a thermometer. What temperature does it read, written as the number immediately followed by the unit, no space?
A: 12°F
